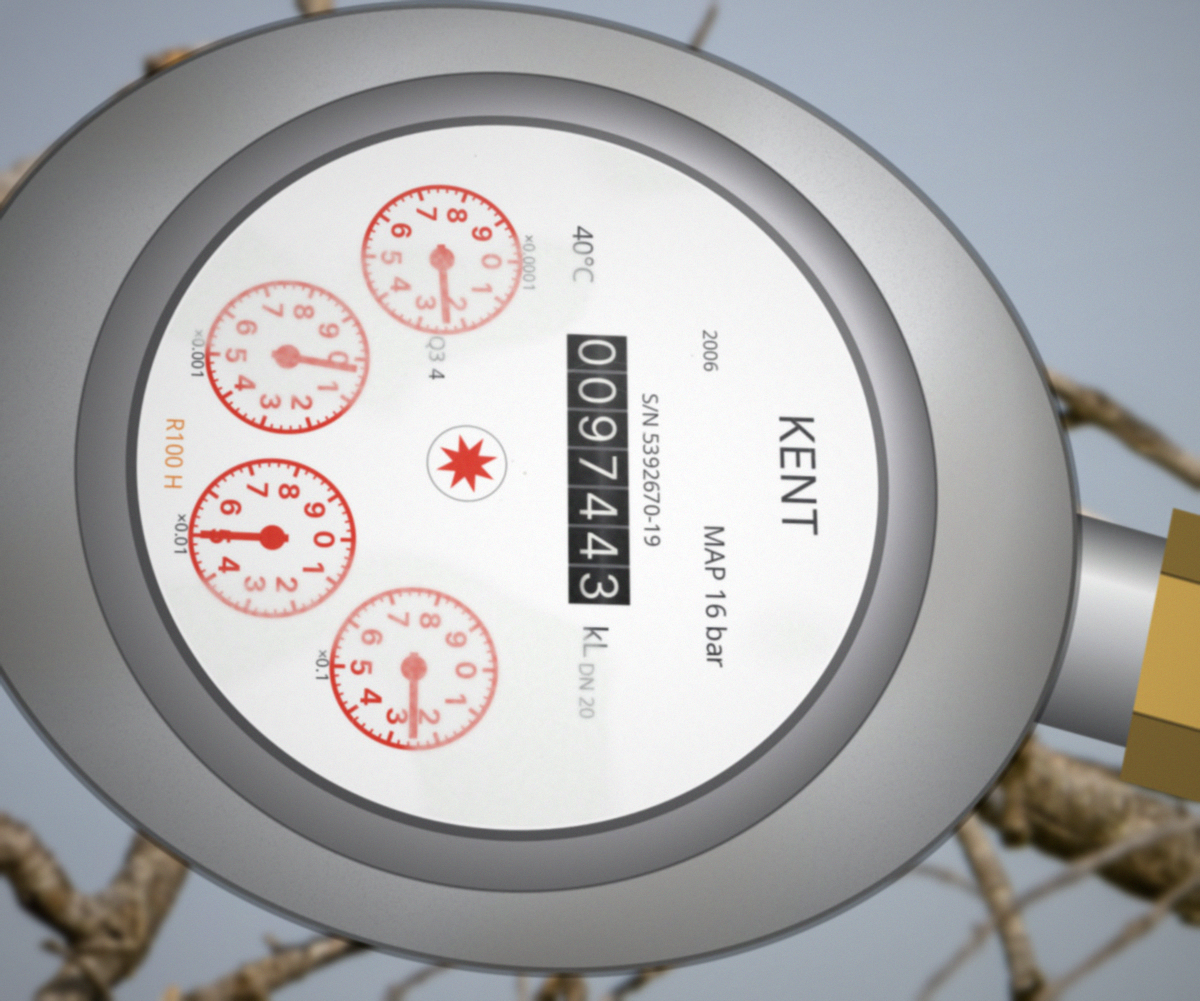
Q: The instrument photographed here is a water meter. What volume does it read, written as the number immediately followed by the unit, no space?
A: 97443.2502kL
